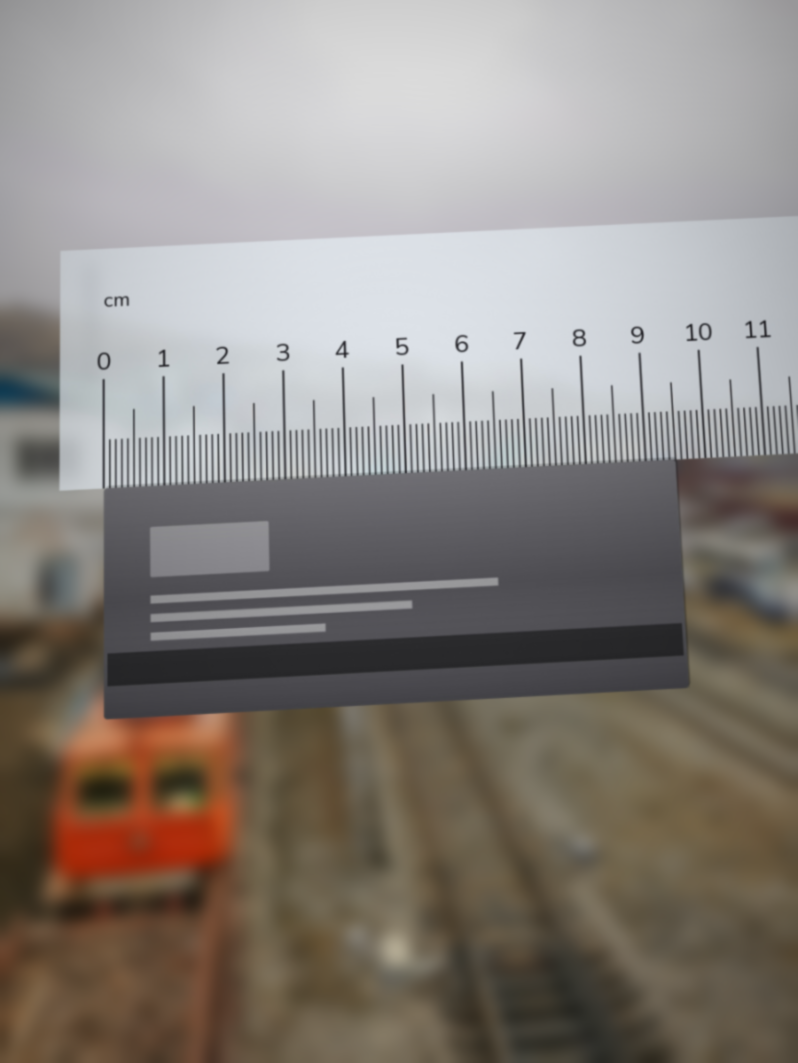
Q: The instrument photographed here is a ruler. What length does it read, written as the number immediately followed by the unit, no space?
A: 9.5cm
